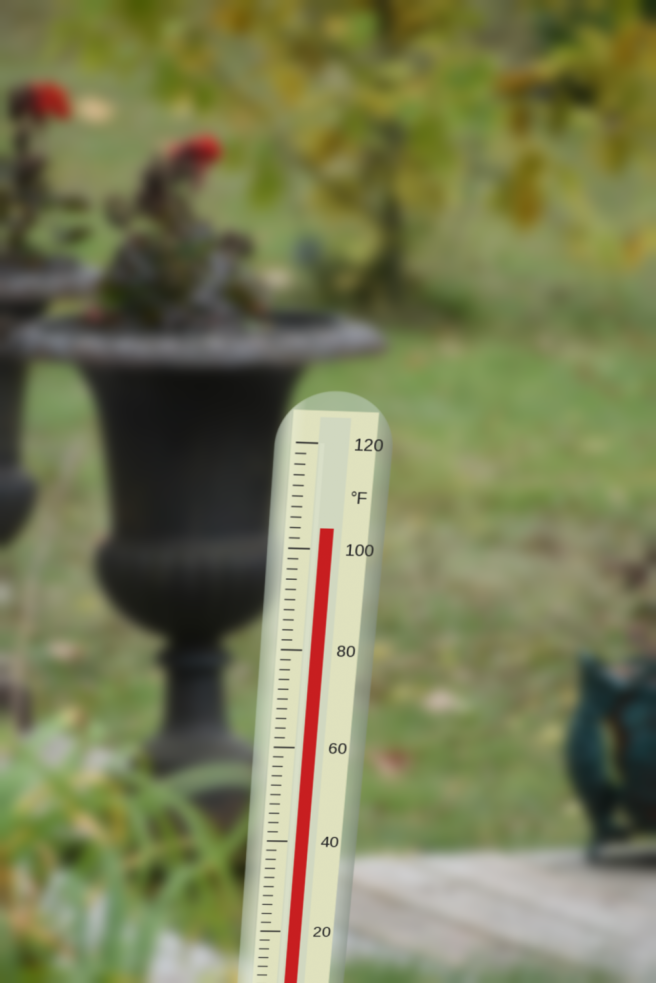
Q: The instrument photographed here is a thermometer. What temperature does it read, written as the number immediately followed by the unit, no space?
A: 104°F
